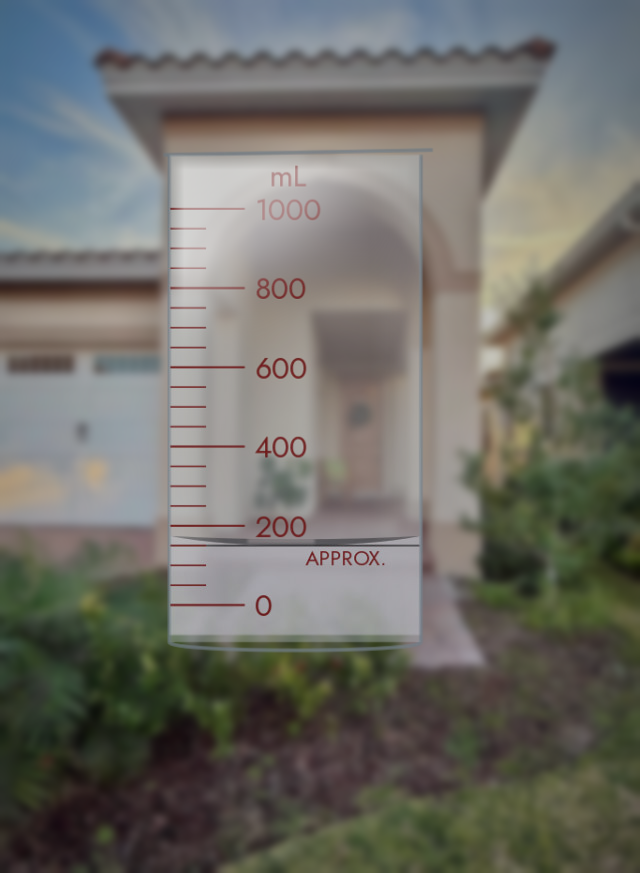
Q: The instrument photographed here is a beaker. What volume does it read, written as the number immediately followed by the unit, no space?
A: 150mL
